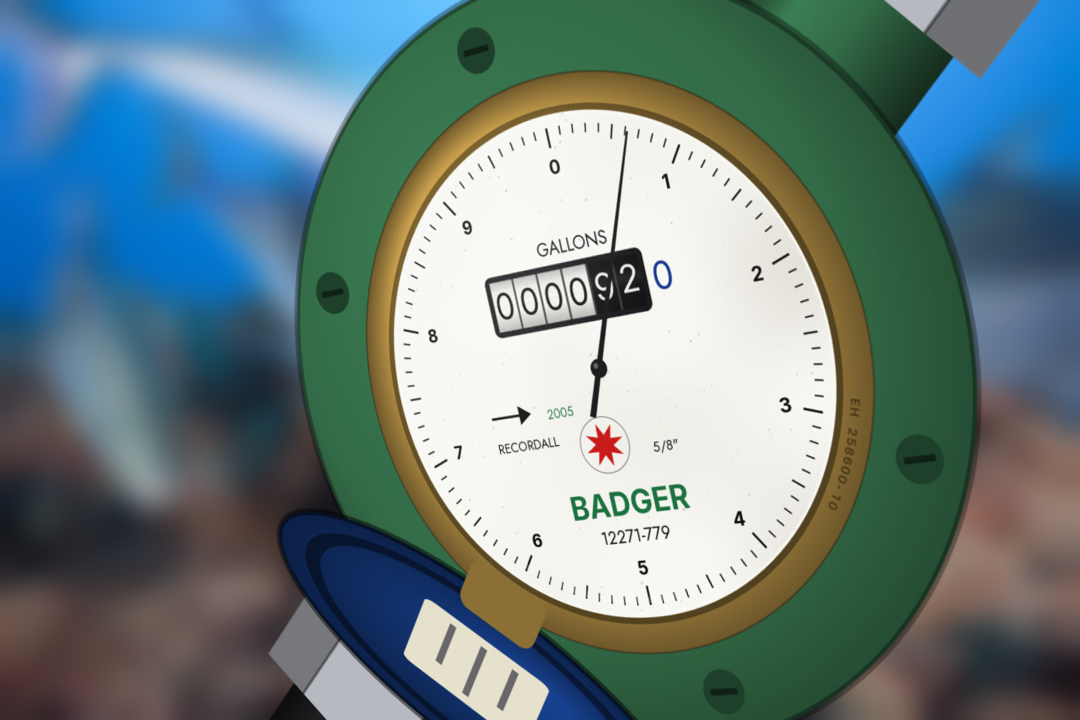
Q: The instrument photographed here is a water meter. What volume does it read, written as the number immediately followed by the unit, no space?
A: 920.6gal
